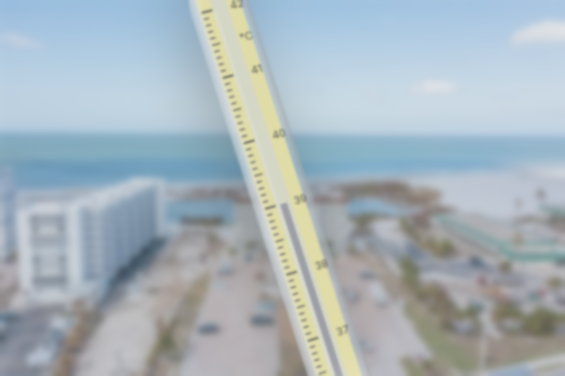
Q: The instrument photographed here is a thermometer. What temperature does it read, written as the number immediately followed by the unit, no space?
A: 39°C
